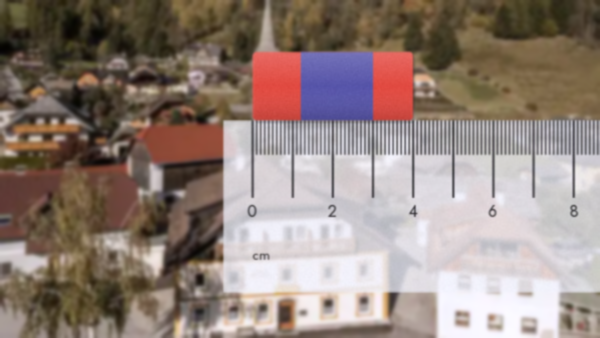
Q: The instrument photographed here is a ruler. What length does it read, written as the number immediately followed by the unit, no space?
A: 4cm
